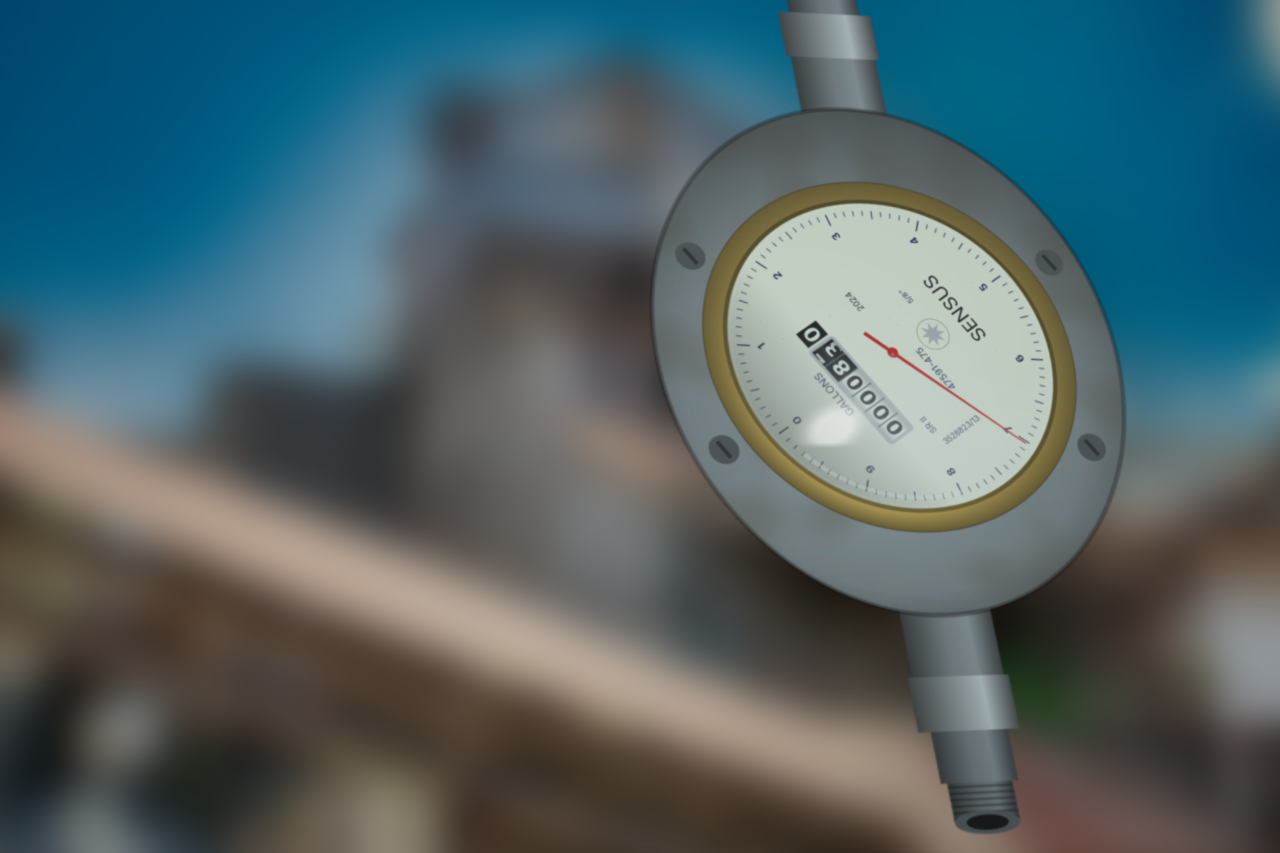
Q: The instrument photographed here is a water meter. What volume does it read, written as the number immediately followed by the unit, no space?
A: 827.0gal
